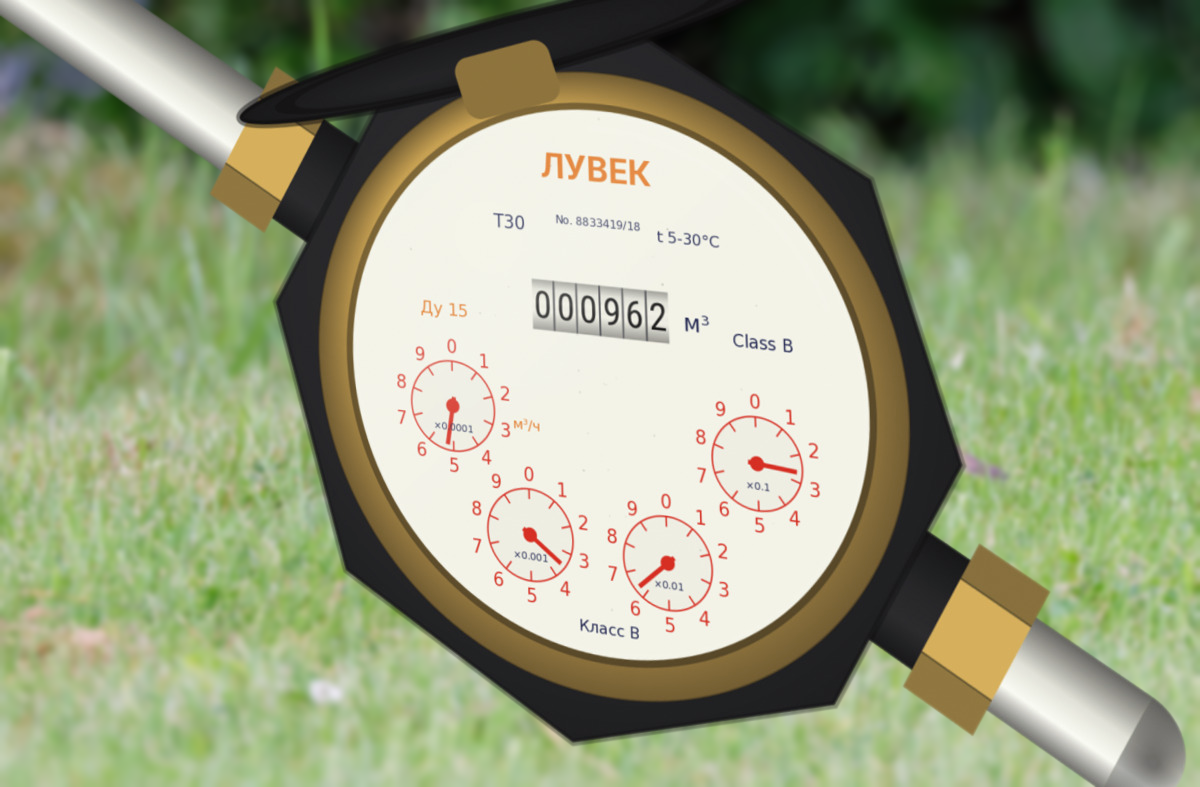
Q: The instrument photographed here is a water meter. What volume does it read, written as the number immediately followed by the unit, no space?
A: 962.2635m³
